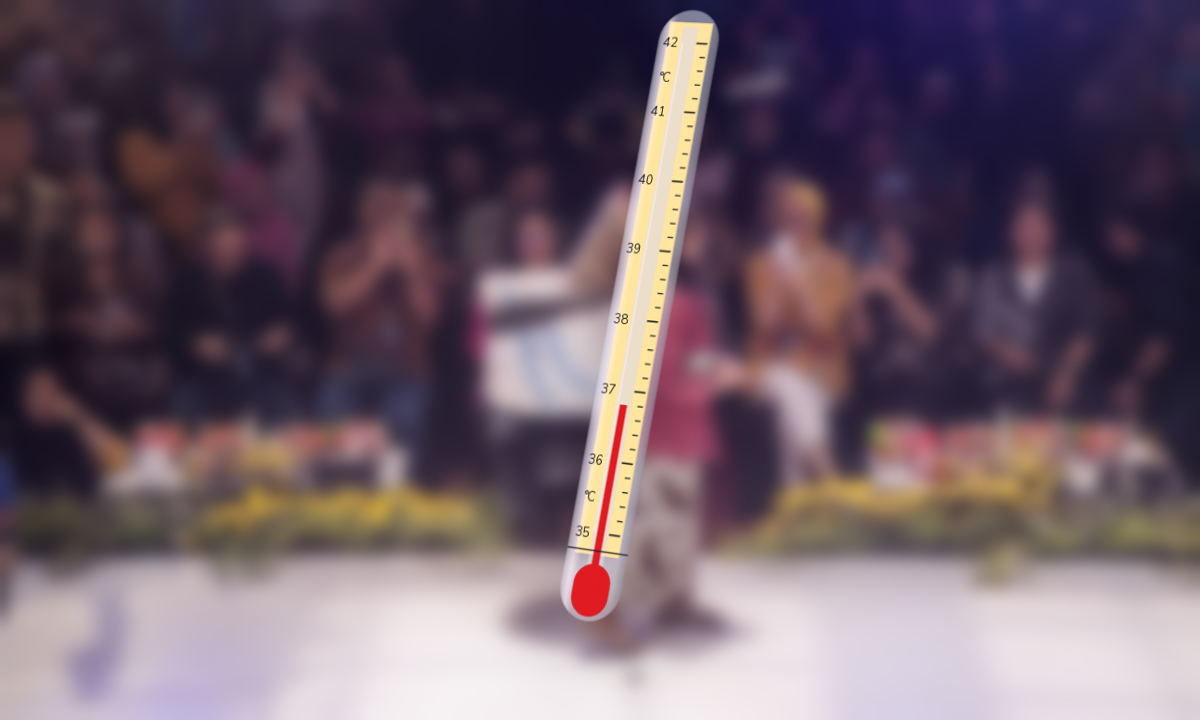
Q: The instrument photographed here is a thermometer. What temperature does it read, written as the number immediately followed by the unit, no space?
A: 36.8°C
